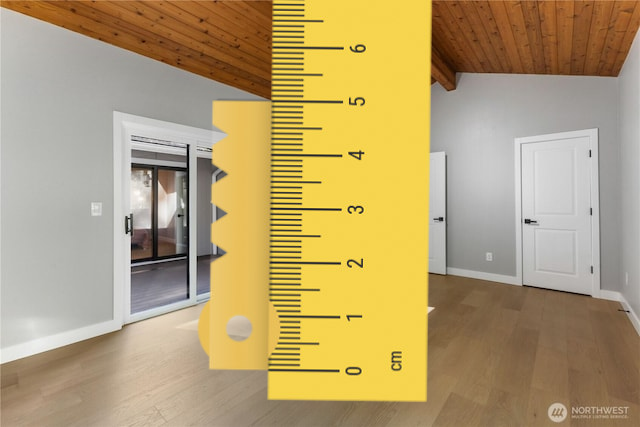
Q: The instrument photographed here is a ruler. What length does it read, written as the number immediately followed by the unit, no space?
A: 5cm
